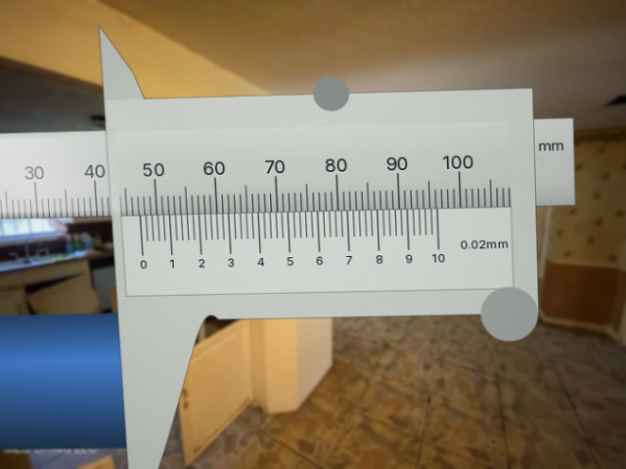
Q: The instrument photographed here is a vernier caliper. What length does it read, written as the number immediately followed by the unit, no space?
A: 47.2mm
